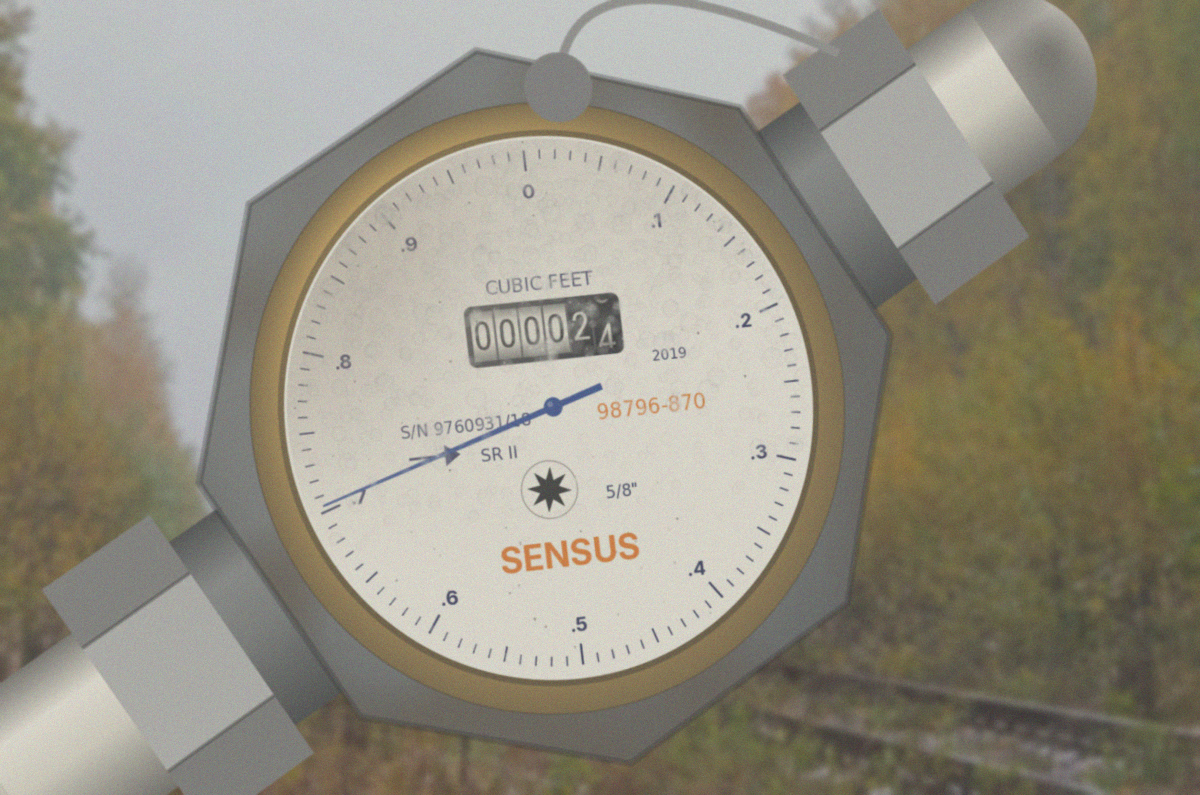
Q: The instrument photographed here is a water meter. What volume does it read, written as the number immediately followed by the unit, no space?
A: 23.70ft³
